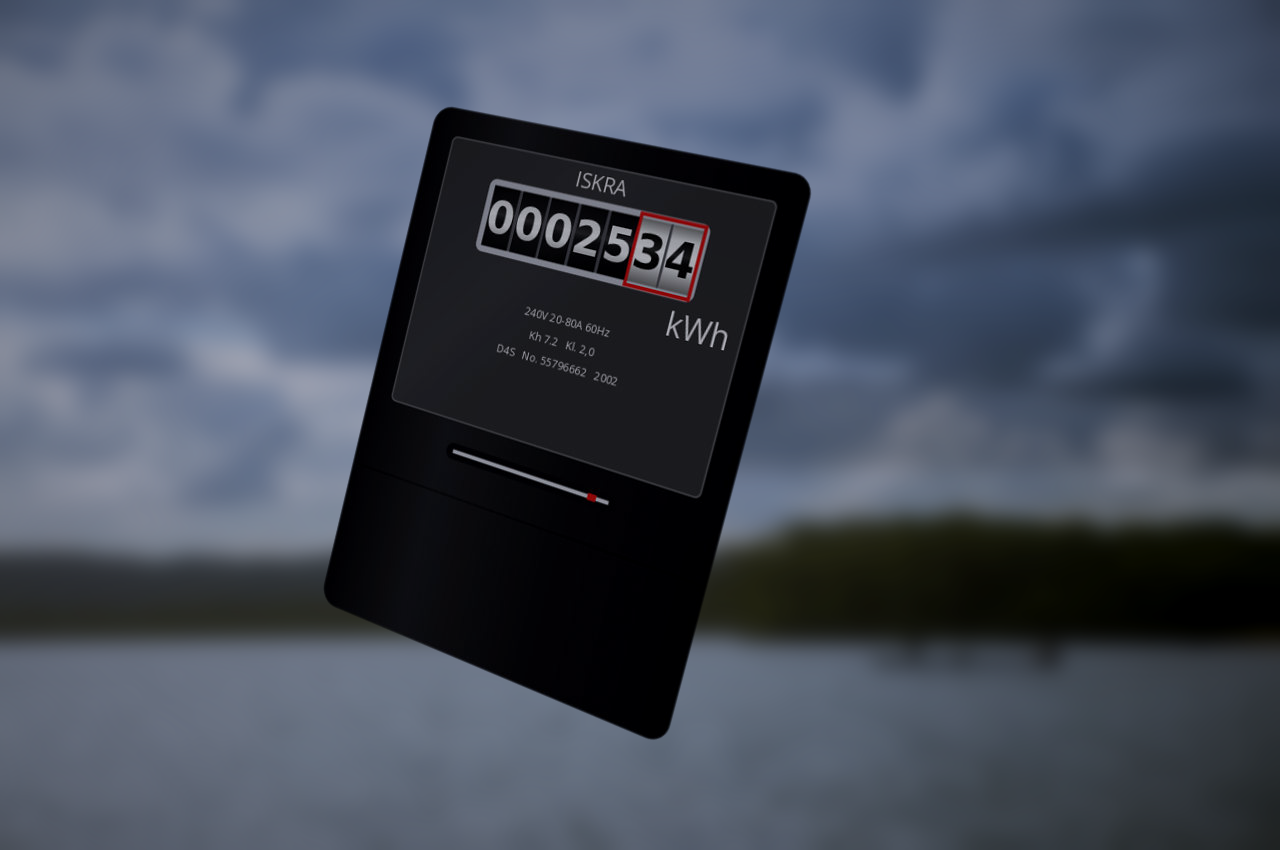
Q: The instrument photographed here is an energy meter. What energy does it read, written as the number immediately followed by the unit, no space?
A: 25.34kWh
